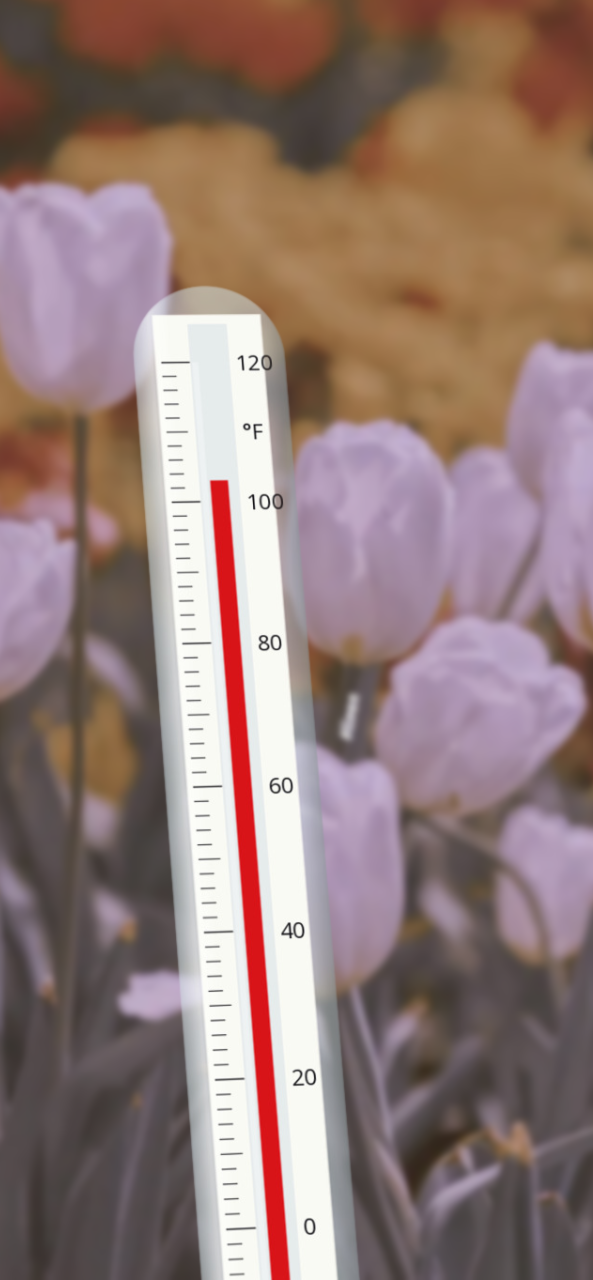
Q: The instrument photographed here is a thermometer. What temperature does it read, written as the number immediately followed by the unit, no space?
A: 103°F
